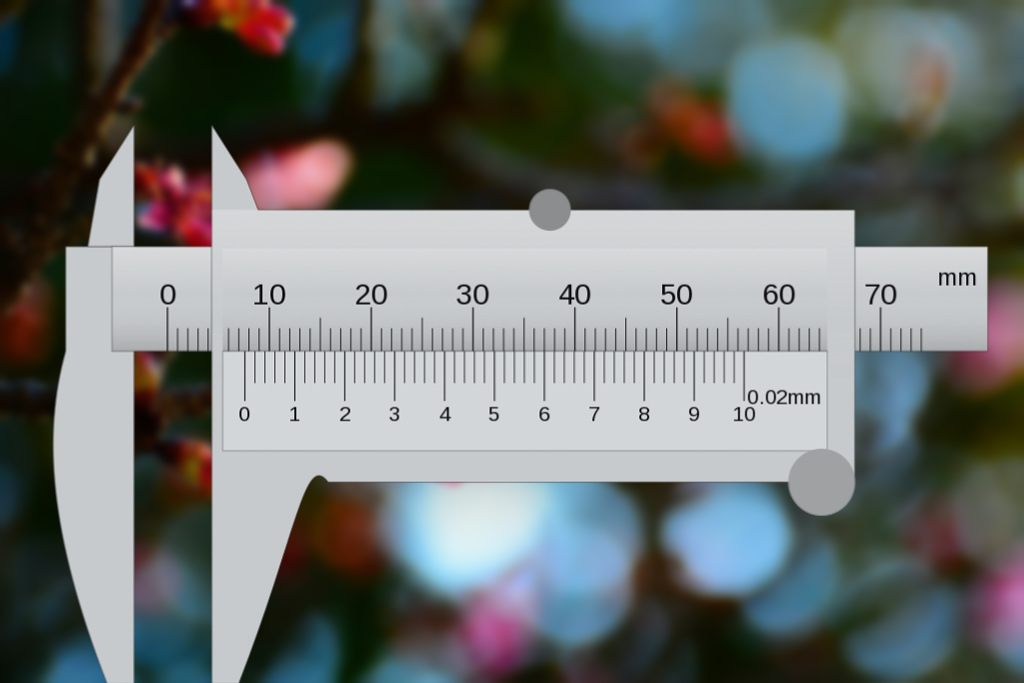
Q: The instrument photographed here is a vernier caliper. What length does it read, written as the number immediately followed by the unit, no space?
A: 7.6mm
